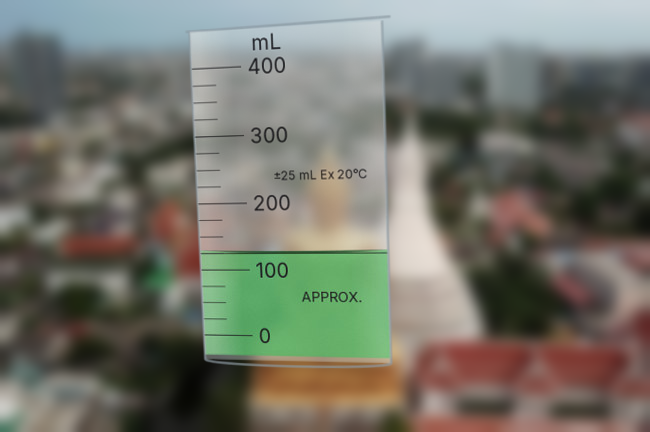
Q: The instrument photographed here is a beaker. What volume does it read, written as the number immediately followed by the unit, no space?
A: 125mL
